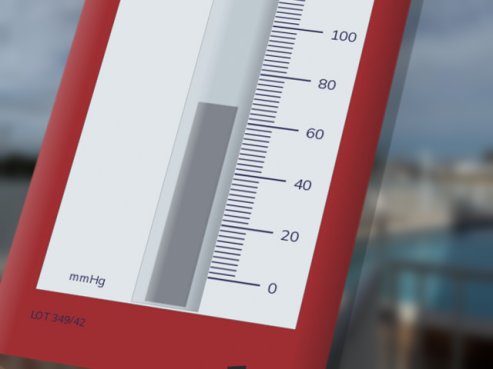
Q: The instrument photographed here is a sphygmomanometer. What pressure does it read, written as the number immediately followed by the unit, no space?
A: 66mmHg
